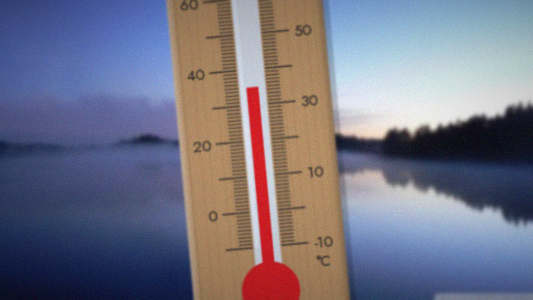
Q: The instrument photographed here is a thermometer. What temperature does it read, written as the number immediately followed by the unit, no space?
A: 35°C
